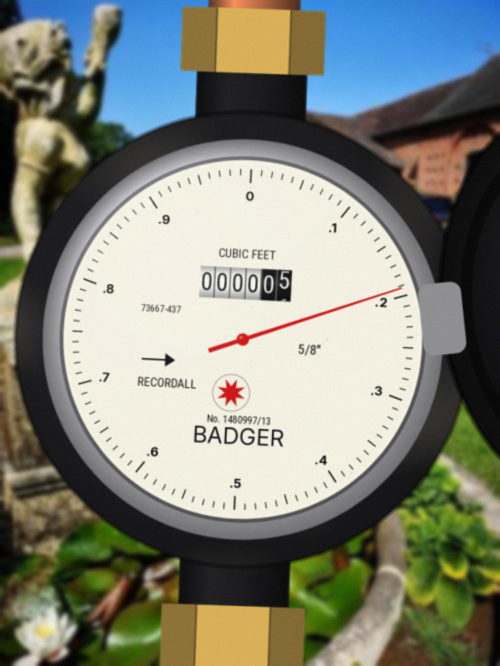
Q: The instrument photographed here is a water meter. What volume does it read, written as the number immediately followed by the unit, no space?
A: 5.19ft³
